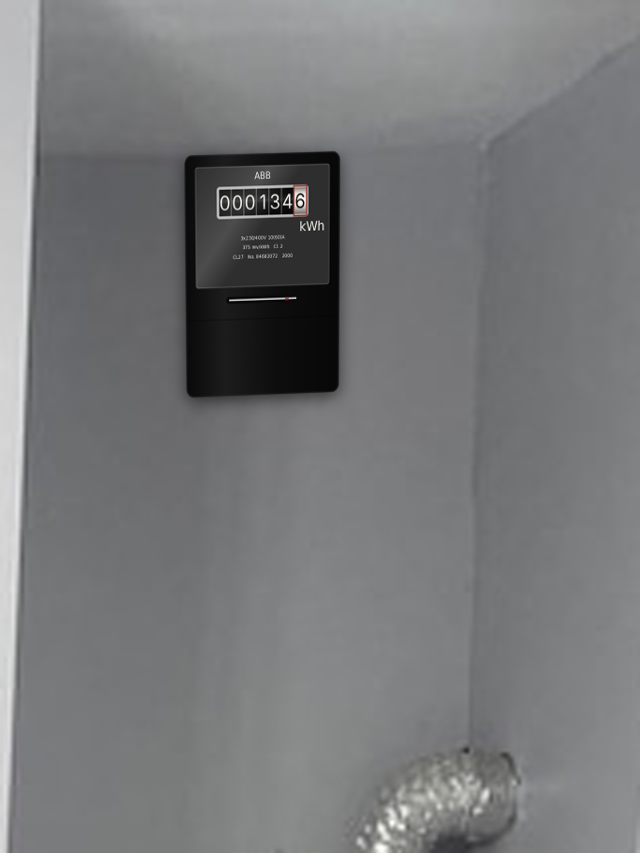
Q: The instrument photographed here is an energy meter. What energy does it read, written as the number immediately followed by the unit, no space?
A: 134.6kWh
